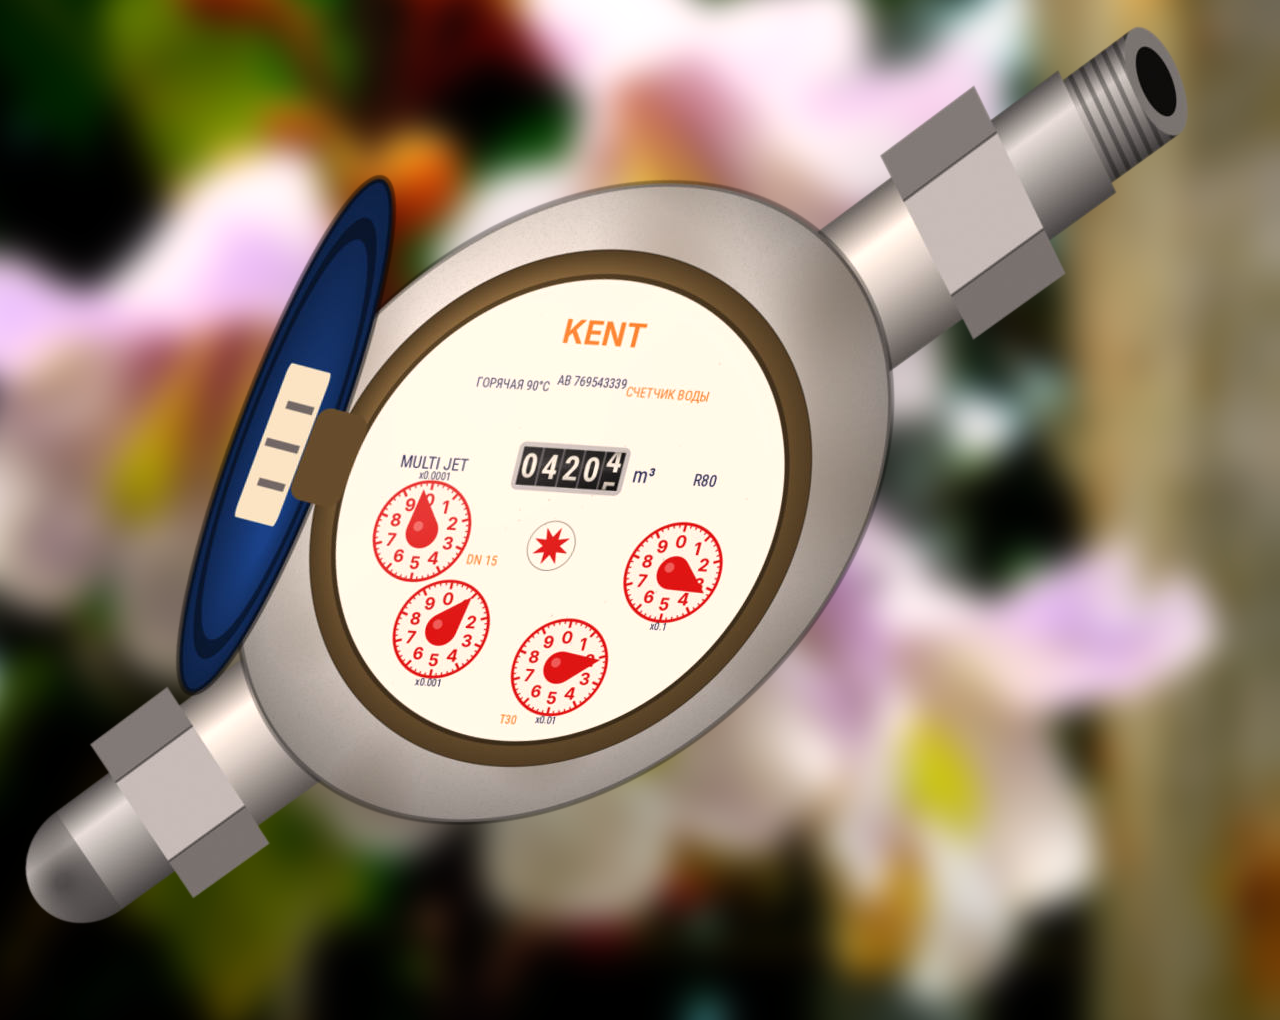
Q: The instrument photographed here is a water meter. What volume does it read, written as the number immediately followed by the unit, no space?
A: 4204.3209m³
